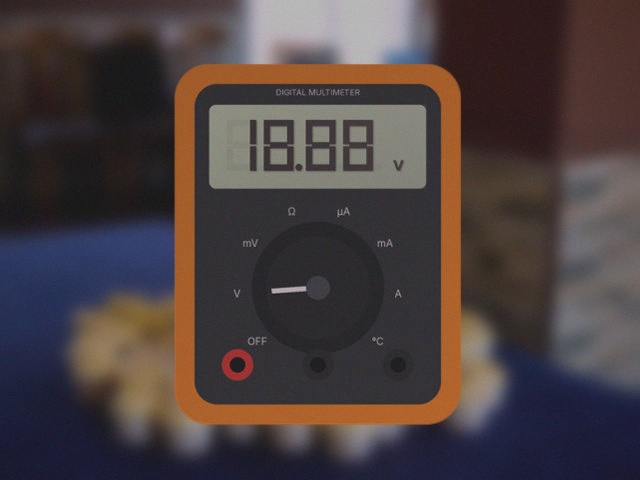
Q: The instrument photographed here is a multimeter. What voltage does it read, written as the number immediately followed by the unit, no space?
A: 18.88V
